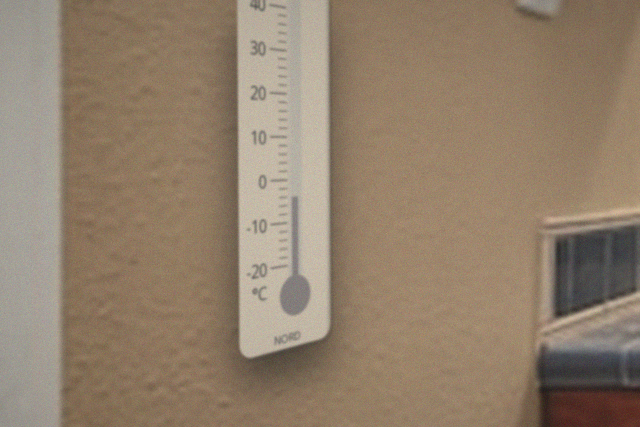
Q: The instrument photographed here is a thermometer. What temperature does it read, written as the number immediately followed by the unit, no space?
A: -4°C
